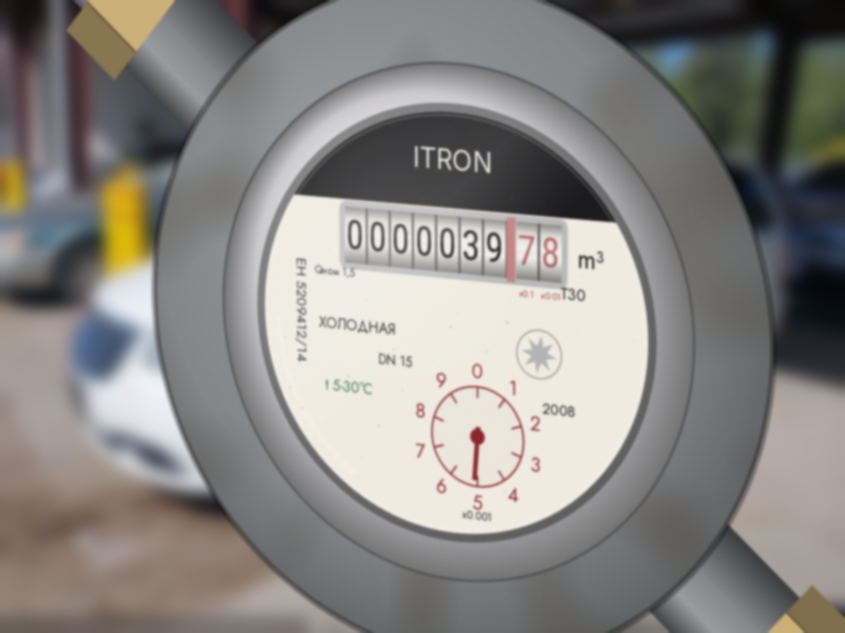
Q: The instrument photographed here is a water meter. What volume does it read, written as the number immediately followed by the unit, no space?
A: 39.785m³
